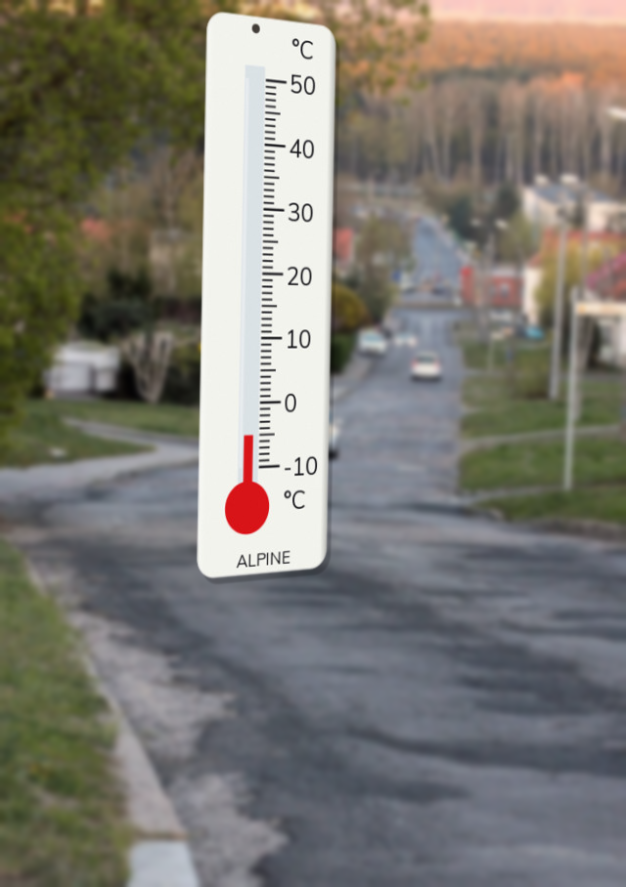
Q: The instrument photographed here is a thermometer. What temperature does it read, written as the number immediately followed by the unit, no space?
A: -5°C
